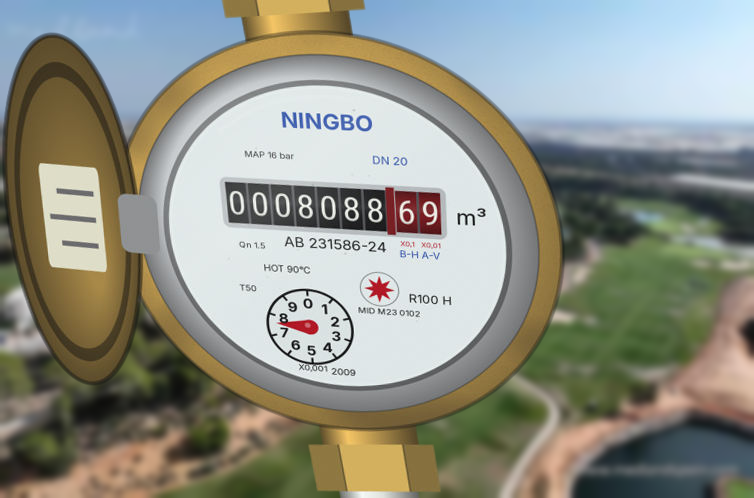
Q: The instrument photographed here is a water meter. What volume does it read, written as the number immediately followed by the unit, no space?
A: 8088.697m³
